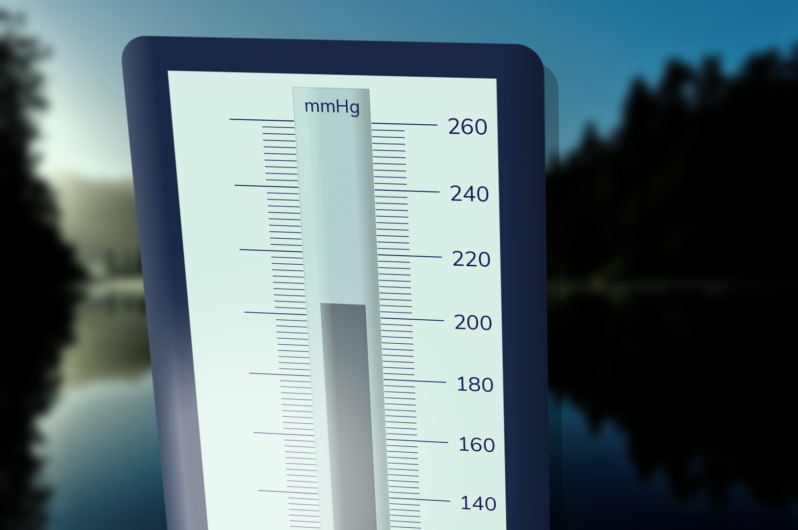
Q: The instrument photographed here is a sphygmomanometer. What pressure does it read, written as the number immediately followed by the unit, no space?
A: 204mmHg
